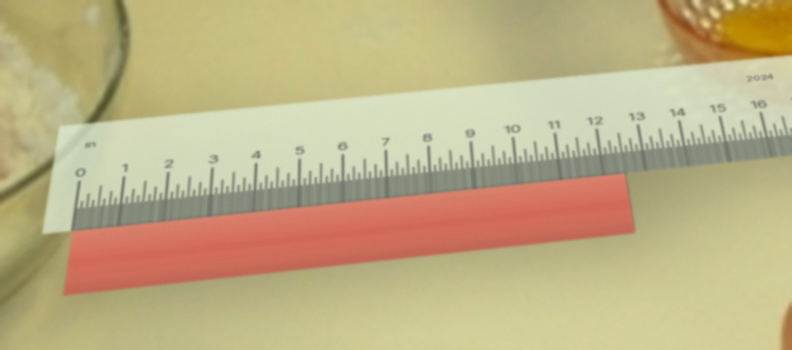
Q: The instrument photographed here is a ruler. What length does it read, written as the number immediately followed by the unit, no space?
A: 12.5in
